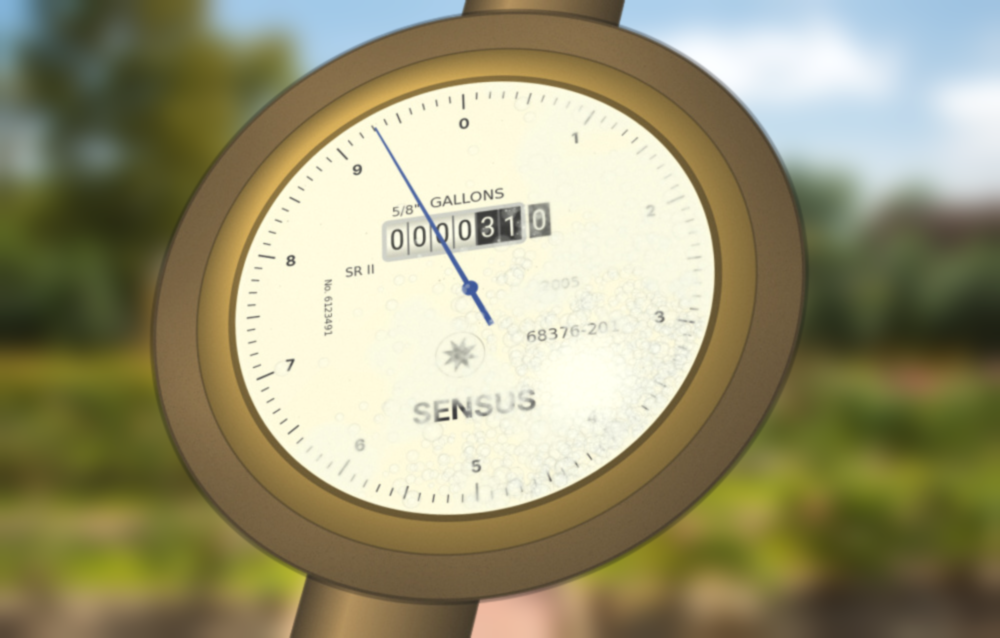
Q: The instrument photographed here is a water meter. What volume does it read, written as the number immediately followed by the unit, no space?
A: 309.3gal
